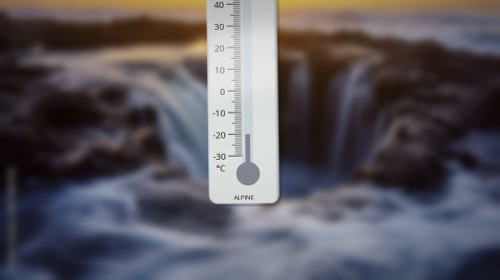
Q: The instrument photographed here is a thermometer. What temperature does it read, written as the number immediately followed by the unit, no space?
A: -20°C
